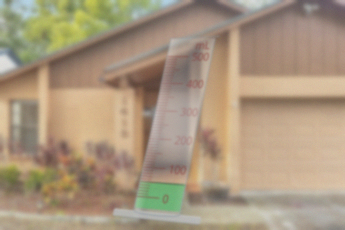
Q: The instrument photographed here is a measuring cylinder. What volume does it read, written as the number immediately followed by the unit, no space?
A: 50mL
